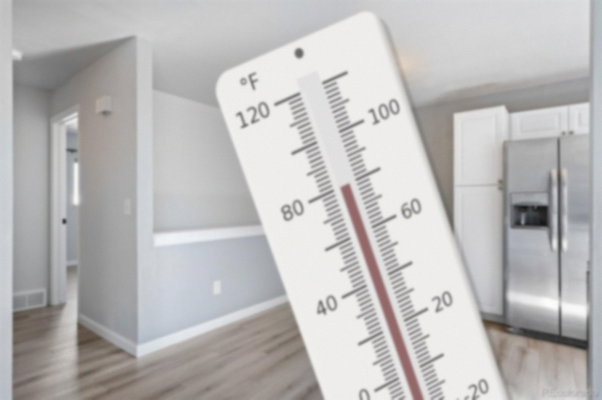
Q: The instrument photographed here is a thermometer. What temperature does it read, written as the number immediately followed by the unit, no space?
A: 80°F
